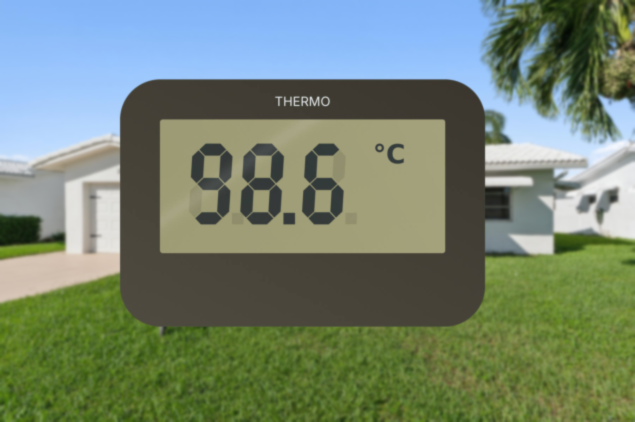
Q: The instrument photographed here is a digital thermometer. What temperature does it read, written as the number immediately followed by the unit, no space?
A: 98.6°C
